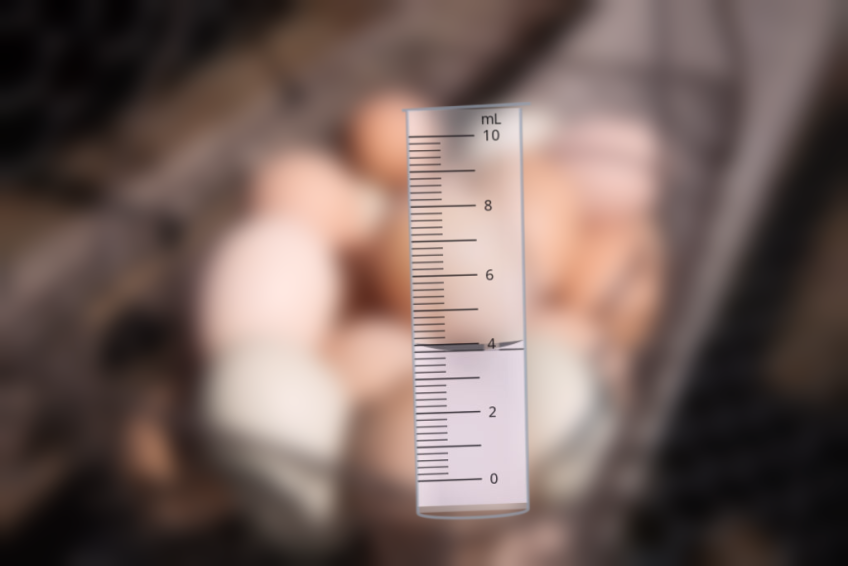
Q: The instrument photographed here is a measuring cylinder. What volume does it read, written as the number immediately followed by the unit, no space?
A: 3.8mL
